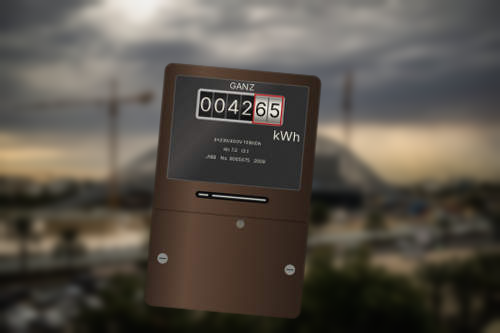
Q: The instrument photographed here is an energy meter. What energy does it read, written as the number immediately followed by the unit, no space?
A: 42.65kWh
